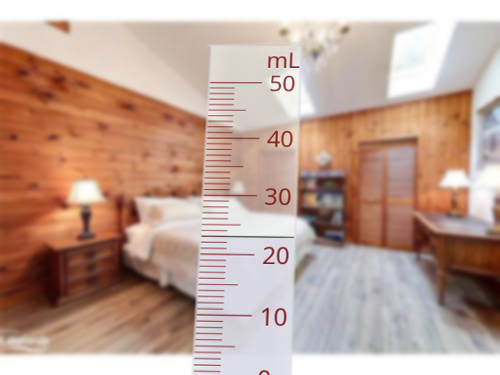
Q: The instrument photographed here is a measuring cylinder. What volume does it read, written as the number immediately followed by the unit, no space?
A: 23mL
